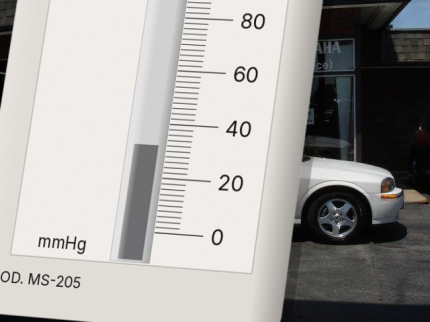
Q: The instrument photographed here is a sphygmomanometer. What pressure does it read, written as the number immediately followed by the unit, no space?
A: 32mmHg
